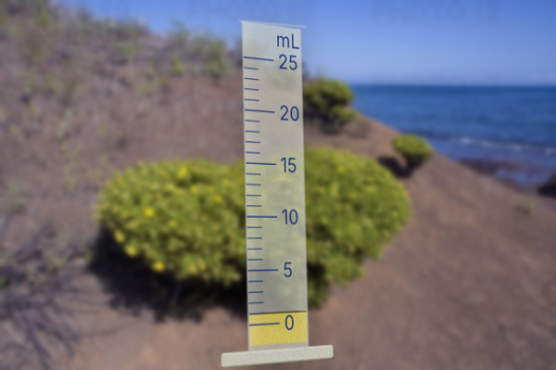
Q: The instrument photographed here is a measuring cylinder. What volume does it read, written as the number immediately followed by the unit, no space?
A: 1mL
